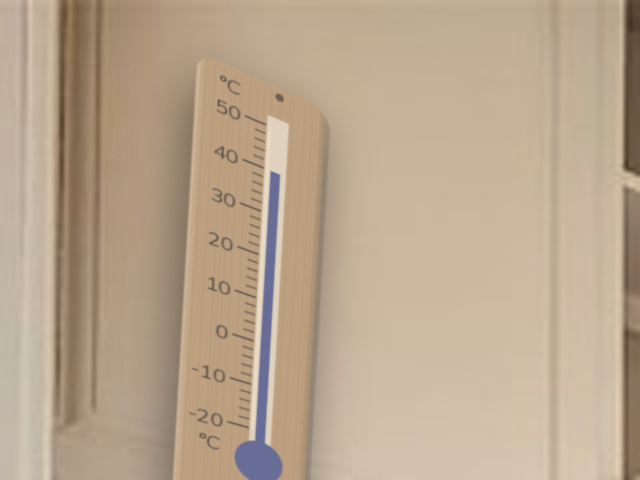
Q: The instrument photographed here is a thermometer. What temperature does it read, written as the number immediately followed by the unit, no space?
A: 40°C
